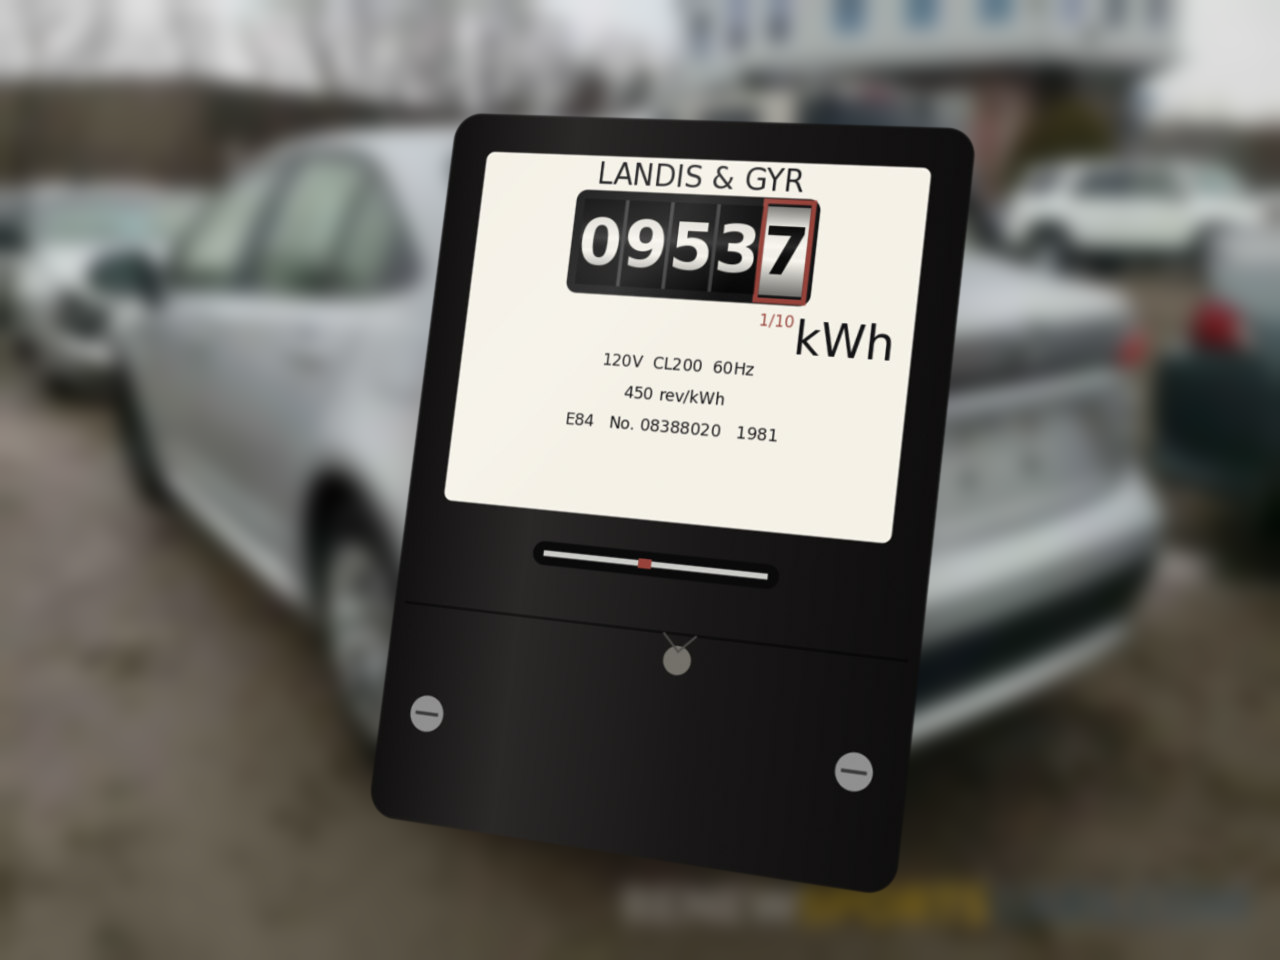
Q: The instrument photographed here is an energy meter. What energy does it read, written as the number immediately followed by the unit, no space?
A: 953.7kWh
